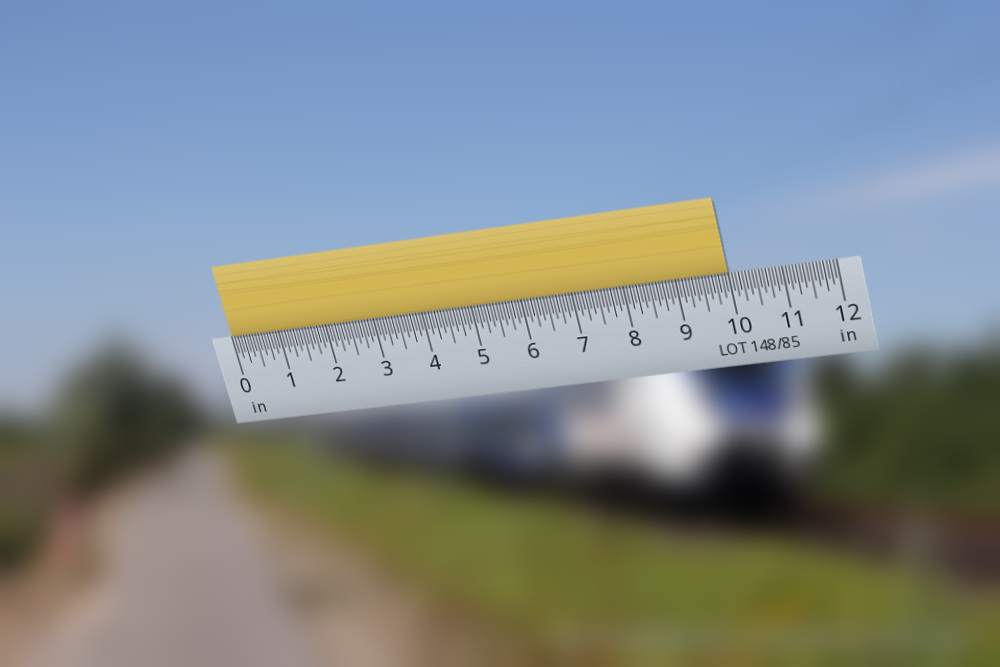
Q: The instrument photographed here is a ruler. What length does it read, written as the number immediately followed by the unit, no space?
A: 10in
